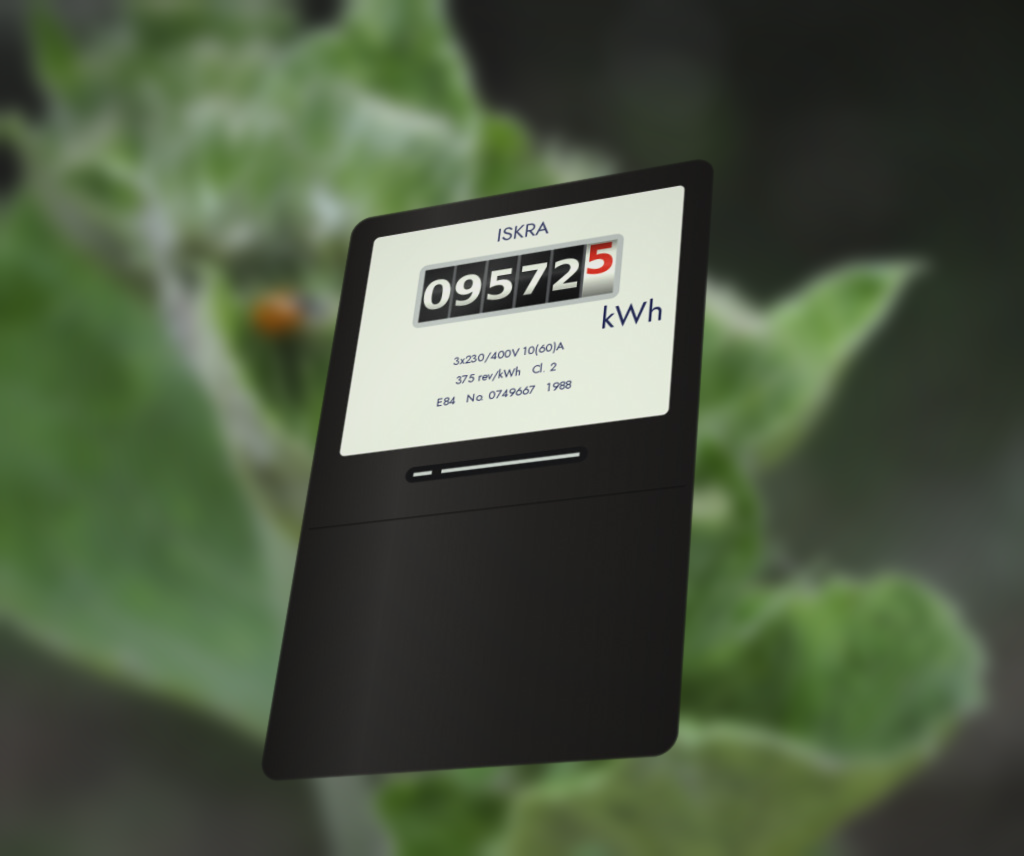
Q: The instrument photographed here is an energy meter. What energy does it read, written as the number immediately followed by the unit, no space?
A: 9572.5kWh
